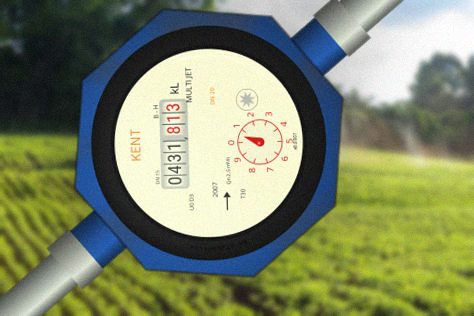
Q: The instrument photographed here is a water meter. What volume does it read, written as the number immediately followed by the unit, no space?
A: 431.8130kL
